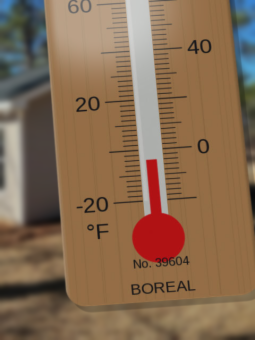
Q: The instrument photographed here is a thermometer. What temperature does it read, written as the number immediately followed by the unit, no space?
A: -4°F
